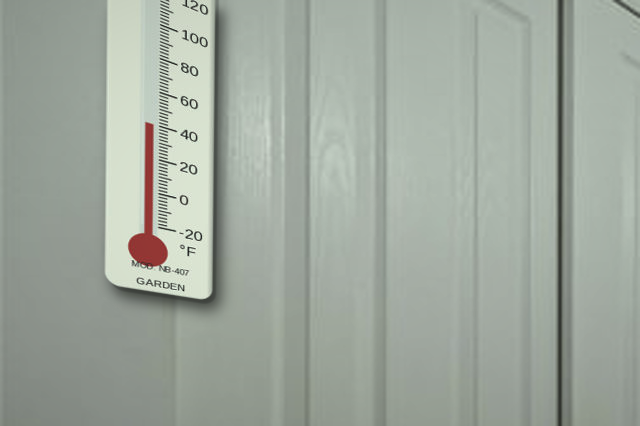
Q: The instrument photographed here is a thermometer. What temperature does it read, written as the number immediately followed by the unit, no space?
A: 40°F
